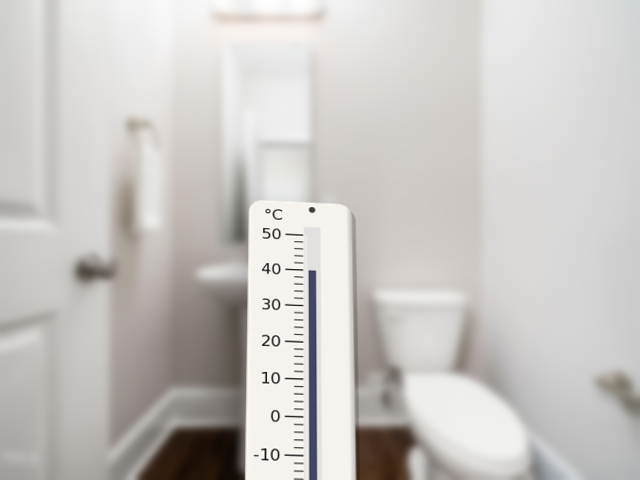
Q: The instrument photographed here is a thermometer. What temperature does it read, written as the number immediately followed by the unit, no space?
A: 40°C
